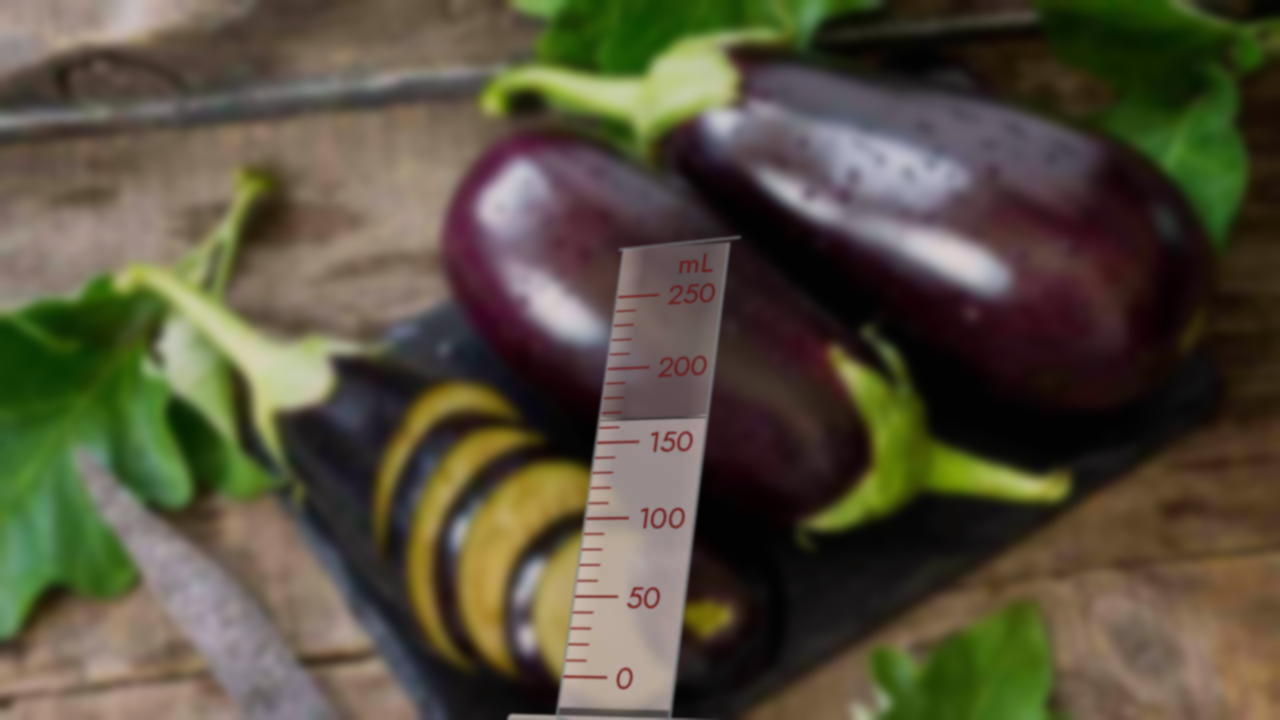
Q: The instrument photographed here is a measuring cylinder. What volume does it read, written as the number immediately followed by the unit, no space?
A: 165mL
